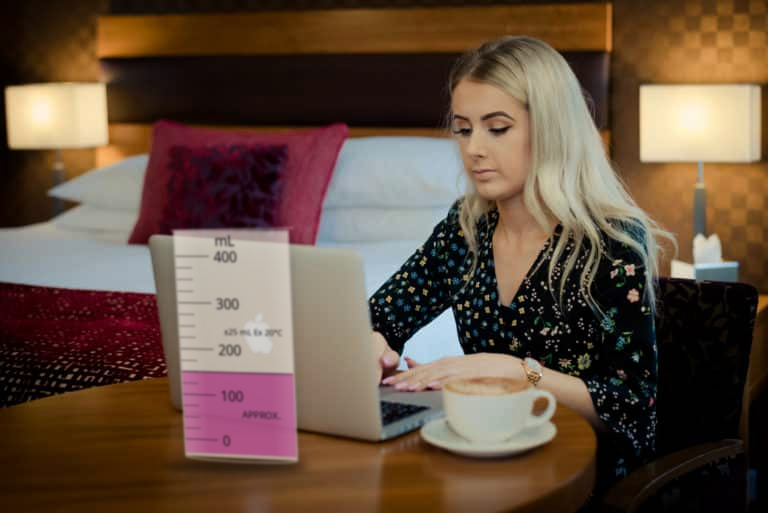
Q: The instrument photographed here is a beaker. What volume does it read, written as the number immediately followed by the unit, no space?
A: 150mL
